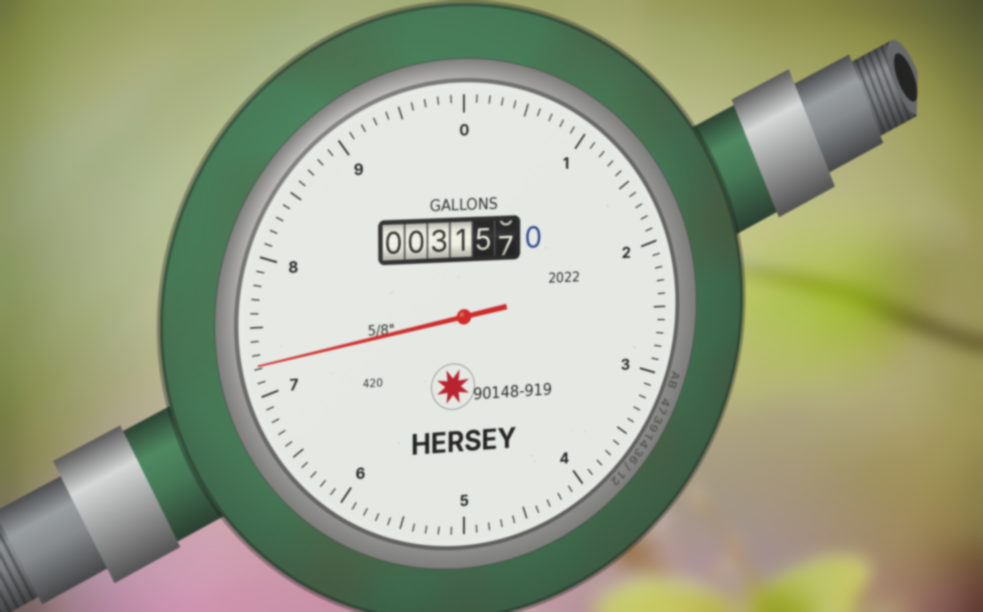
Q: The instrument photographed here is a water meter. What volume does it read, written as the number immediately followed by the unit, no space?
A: 31567.2gal
